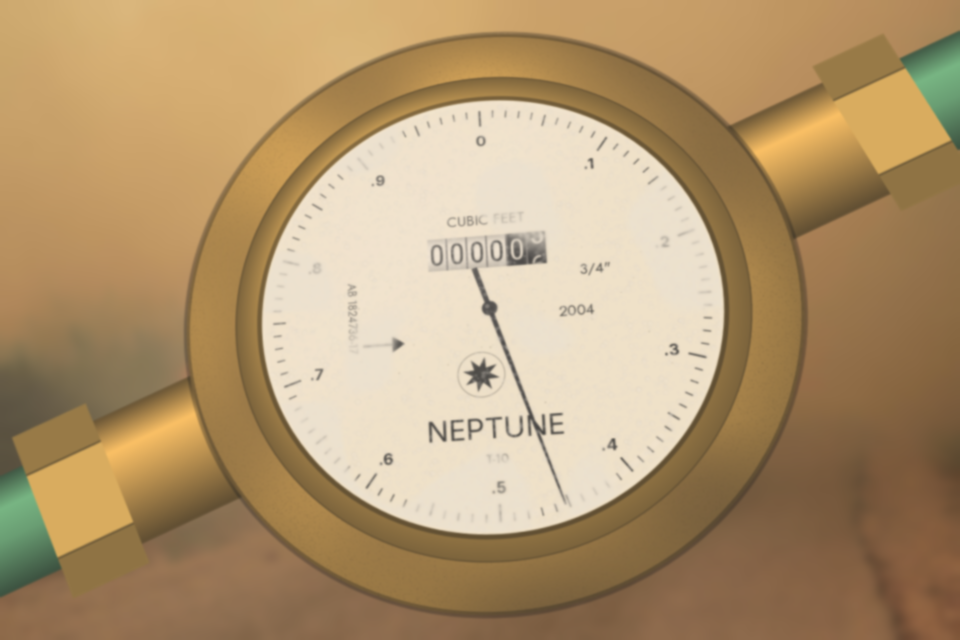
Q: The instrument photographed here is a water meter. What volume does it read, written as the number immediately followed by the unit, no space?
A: 5.45ft³
